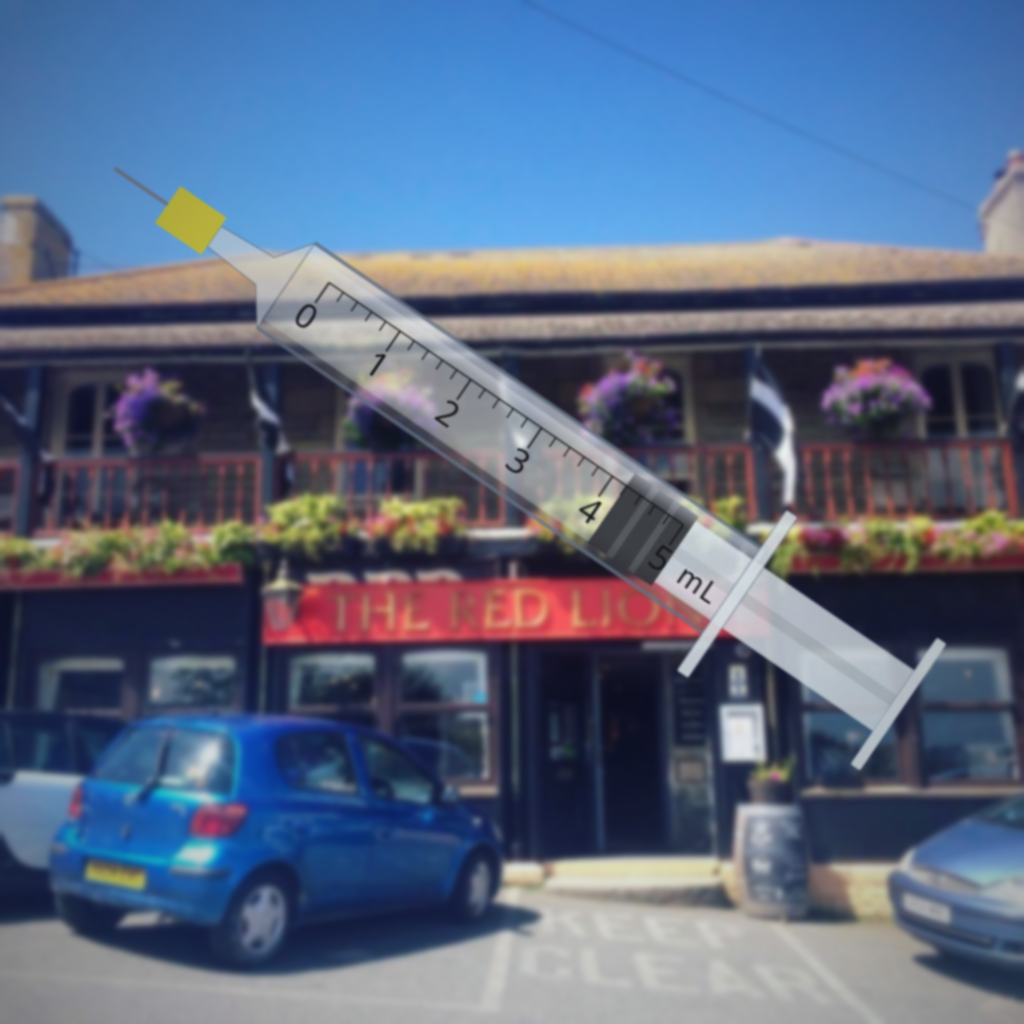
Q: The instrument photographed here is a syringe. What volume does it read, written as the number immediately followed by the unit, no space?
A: 4.2mL
